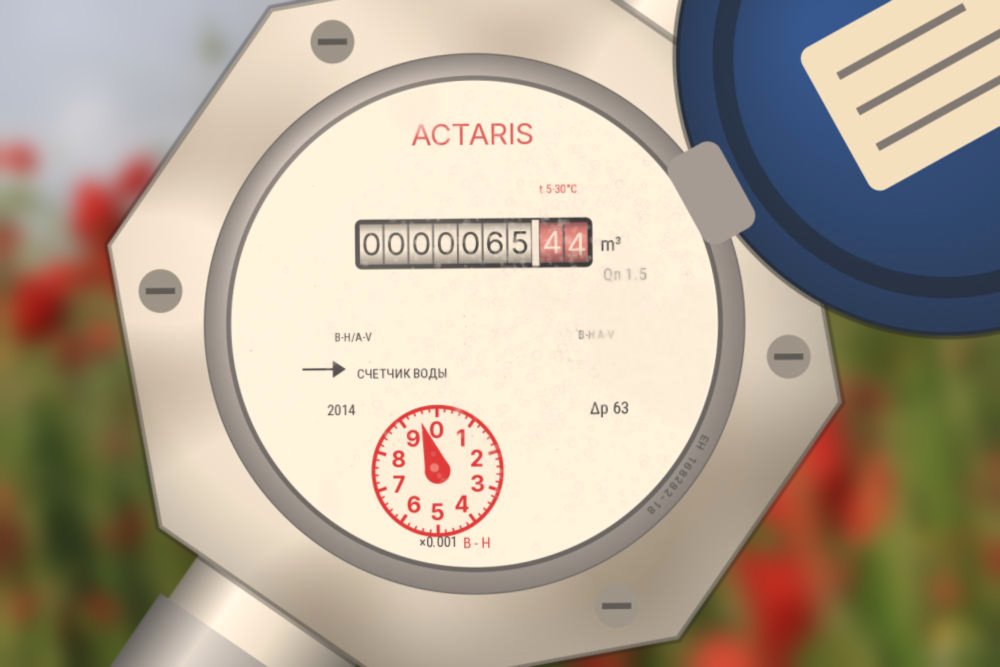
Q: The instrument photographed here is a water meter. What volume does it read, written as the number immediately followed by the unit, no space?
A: 65.439m³
